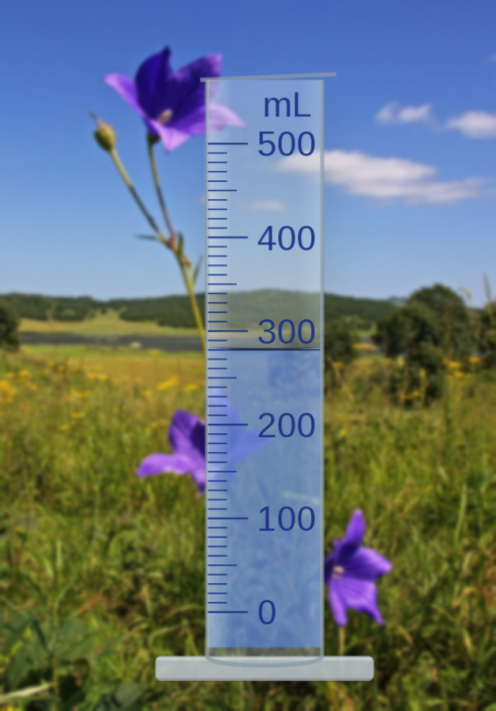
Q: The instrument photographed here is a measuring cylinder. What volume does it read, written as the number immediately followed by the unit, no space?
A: 280mL
